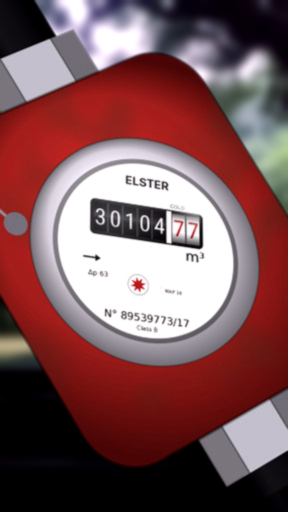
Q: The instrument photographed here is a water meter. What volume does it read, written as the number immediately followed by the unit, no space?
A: 30104.77m³
